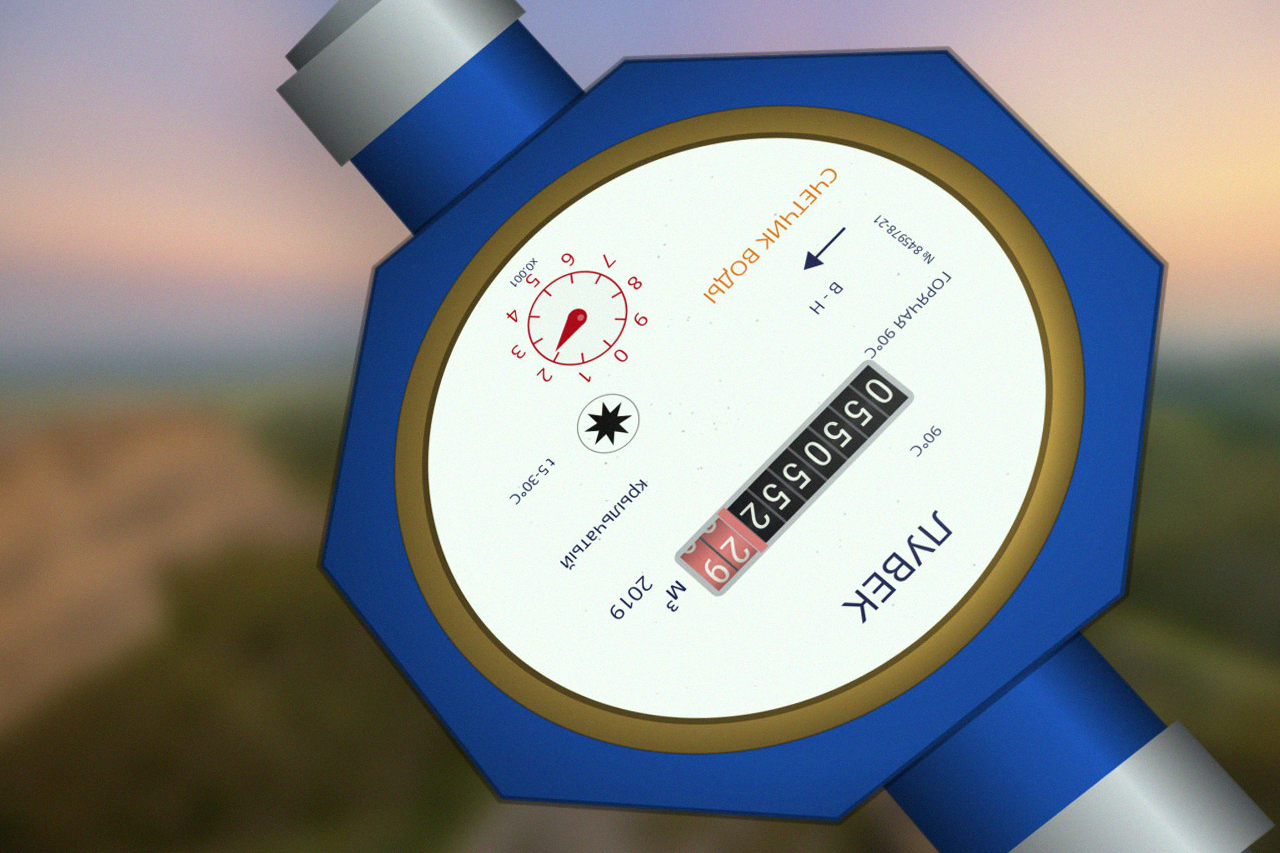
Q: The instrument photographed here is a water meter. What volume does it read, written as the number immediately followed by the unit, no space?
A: 550552.292m³
